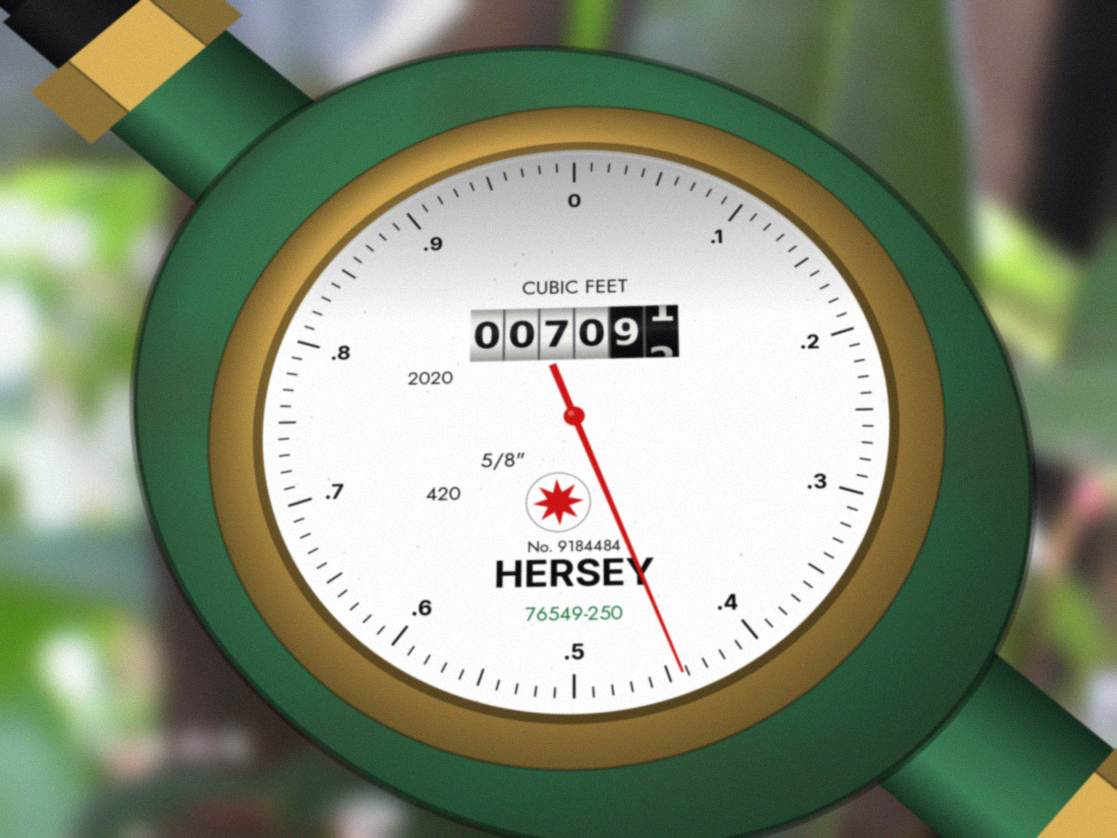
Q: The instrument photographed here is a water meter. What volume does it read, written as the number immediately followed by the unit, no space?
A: 7091.44ft³
